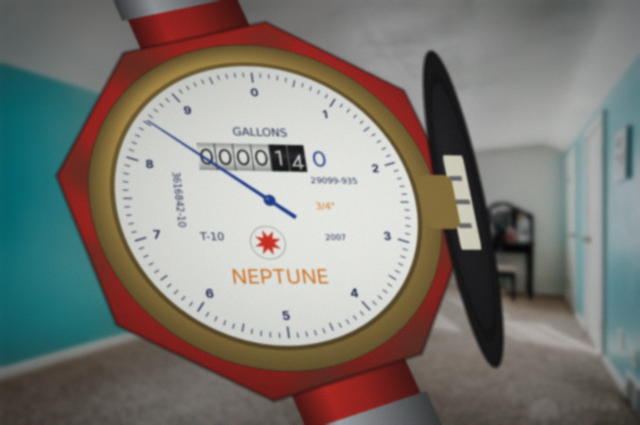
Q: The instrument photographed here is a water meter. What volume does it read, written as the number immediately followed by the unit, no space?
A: 138.5gal
